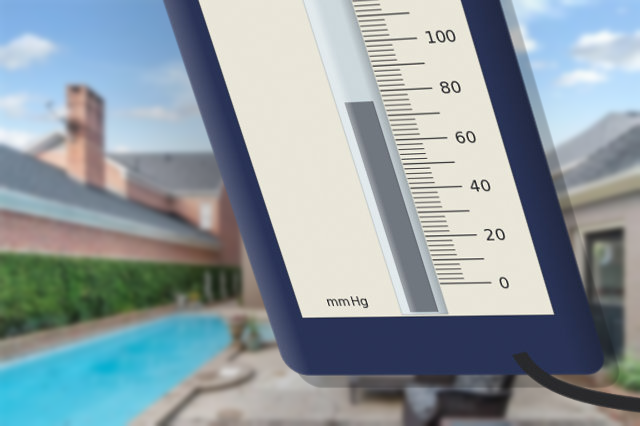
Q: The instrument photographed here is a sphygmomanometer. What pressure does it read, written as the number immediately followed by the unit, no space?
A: 76mmHg
